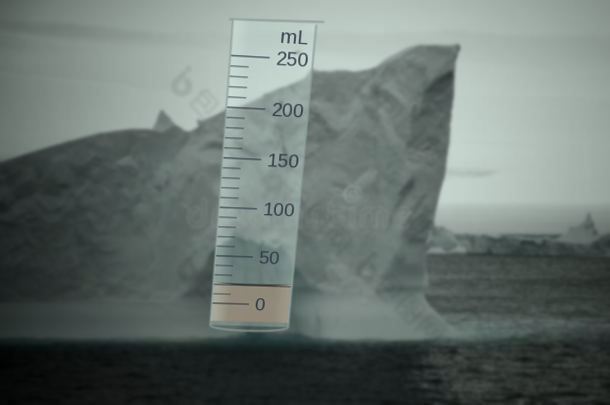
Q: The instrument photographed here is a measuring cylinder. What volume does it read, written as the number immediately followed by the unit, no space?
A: 20mL
